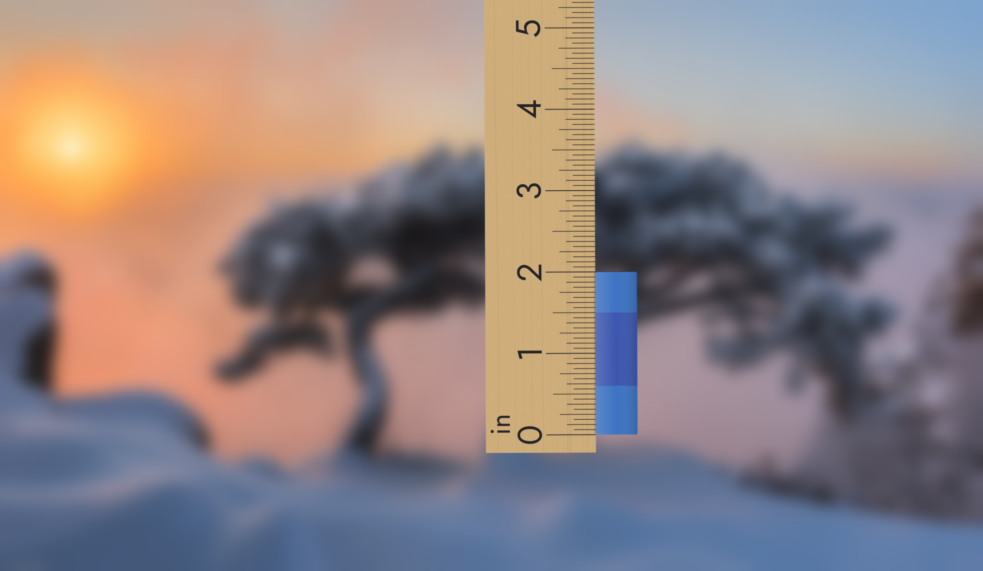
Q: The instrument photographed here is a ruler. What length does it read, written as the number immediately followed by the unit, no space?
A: 2in
